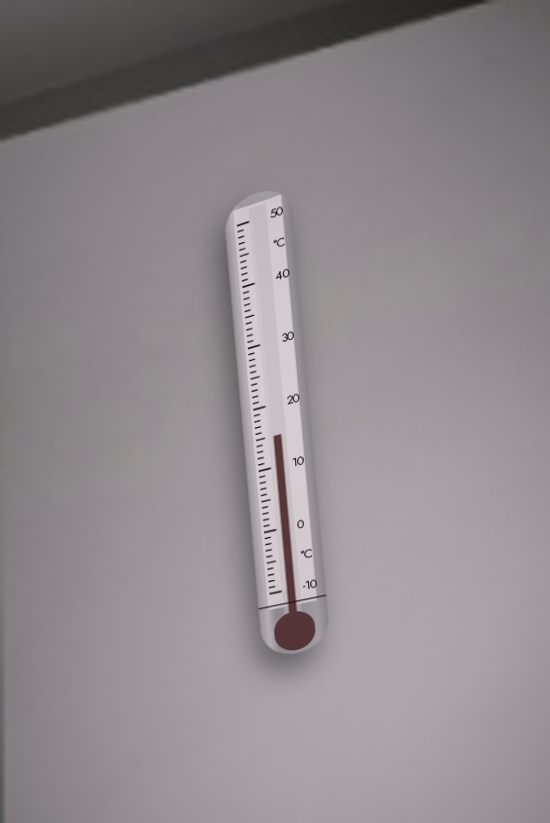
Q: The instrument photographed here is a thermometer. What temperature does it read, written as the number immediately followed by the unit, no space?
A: 15°C
